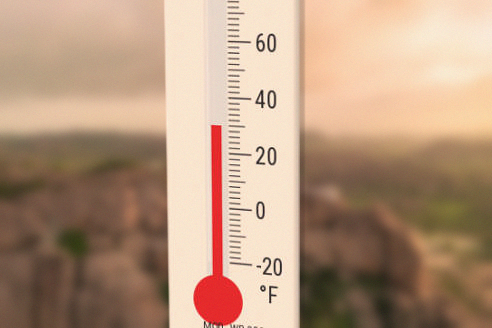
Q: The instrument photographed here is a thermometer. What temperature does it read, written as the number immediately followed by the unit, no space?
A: 30°F
